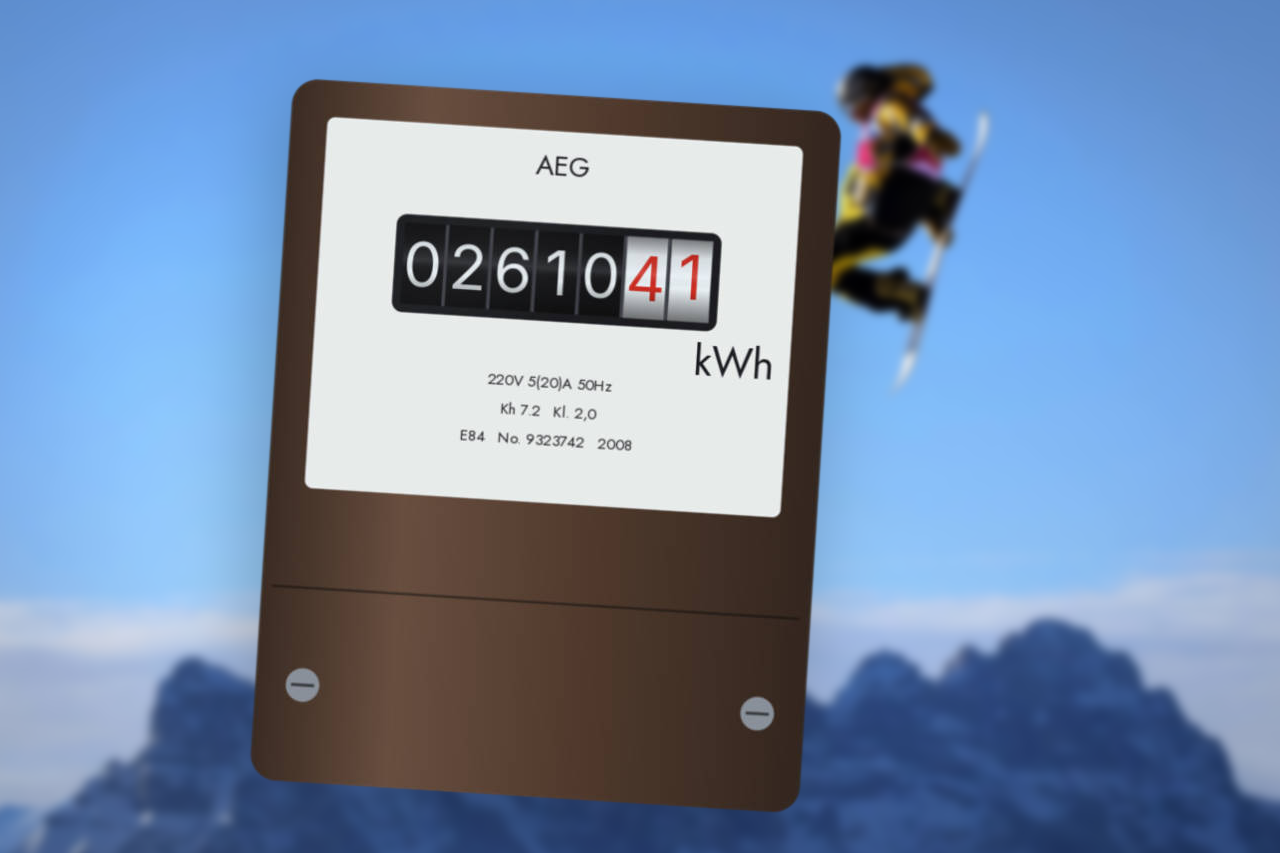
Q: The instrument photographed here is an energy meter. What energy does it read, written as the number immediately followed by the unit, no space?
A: 2610.41kWh
